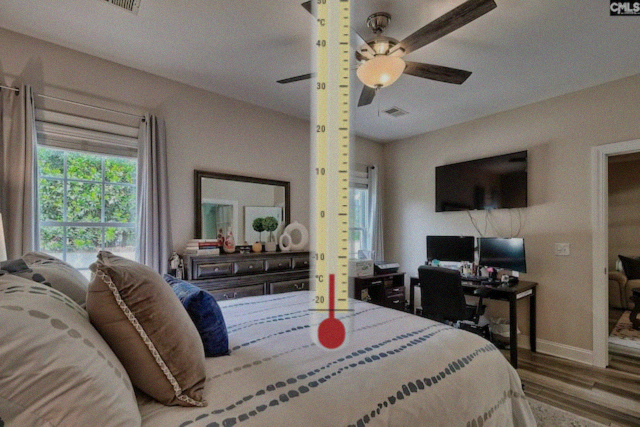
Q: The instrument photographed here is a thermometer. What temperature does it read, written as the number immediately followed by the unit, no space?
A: -14°C
